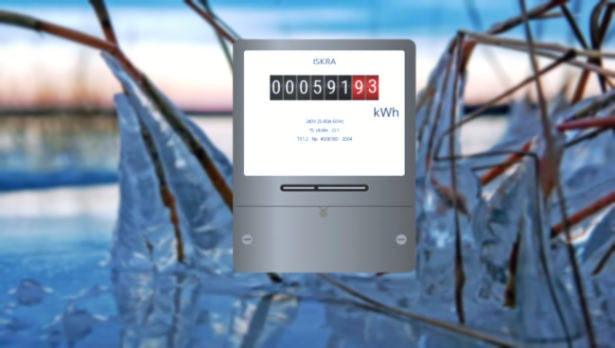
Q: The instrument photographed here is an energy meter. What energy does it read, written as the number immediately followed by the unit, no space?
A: 591.93kWh
